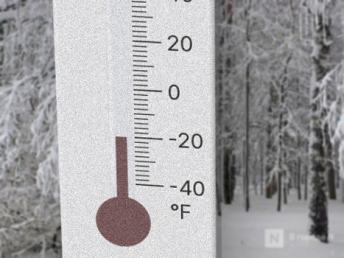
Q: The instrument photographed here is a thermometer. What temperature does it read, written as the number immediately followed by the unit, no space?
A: -20°F
